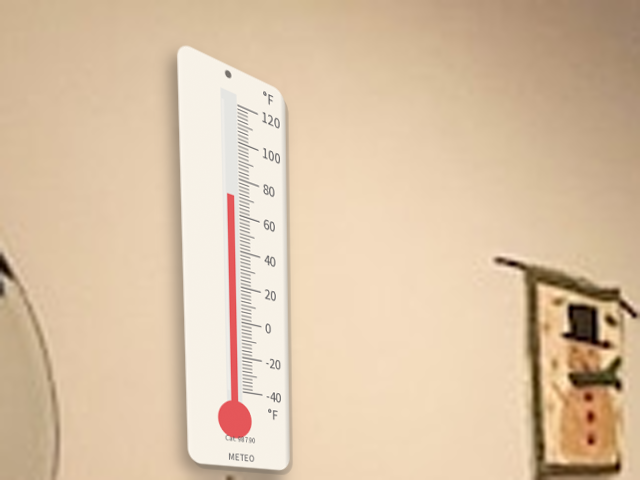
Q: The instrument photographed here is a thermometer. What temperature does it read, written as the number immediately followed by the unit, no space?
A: 70°F
